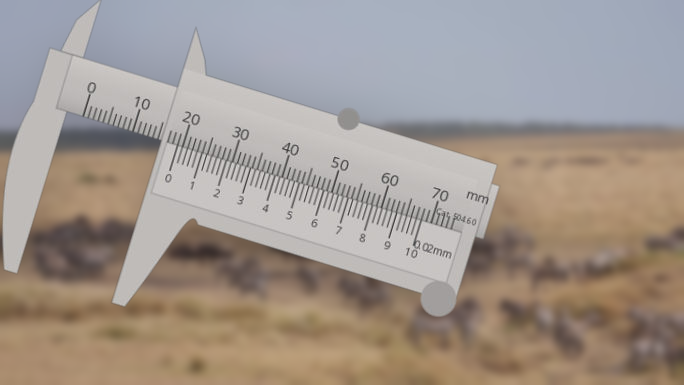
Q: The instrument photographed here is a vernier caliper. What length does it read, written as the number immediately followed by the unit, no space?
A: 19.0mm
